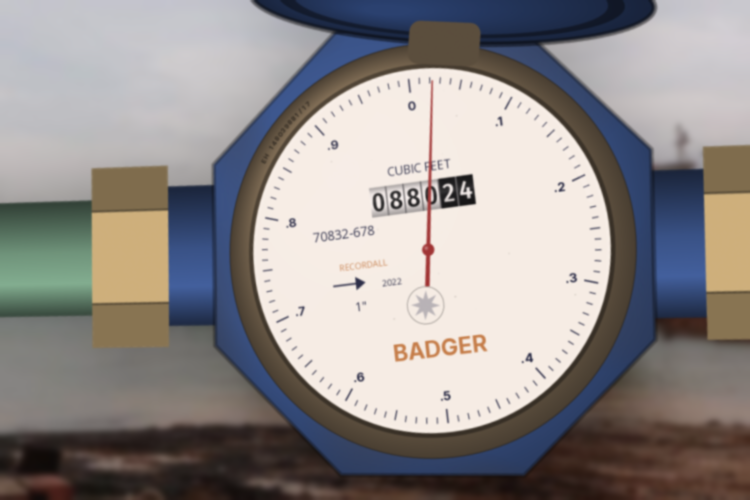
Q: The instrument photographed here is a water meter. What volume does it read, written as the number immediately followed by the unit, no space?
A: 88024.02ft³
